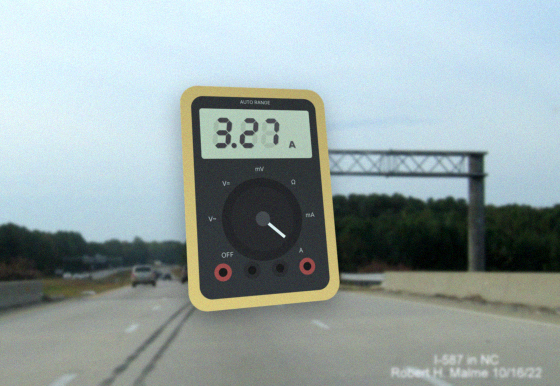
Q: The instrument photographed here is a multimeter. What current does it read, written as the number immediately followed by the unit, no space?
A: 3.27A
